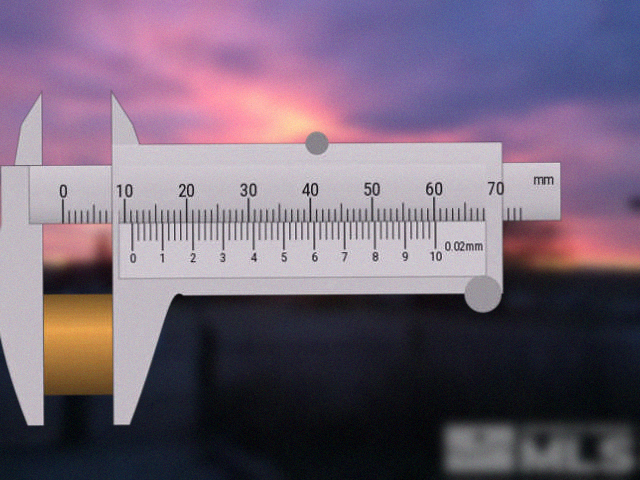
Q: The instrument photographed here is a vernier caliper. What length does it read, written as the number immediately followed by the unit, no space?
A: 11.2mm
